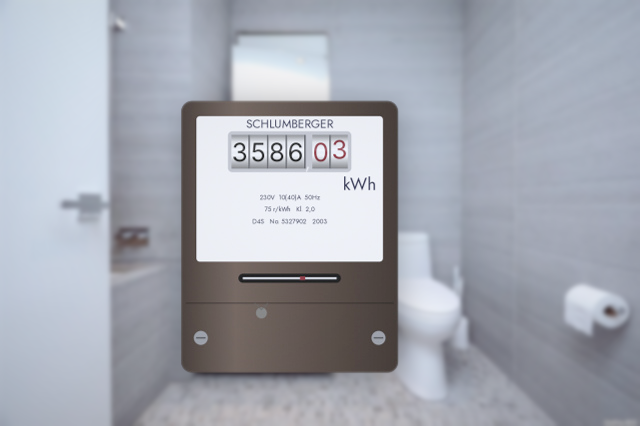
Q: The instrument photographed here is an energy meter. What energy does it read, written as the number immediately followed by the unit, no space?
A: 3586.03kWh
